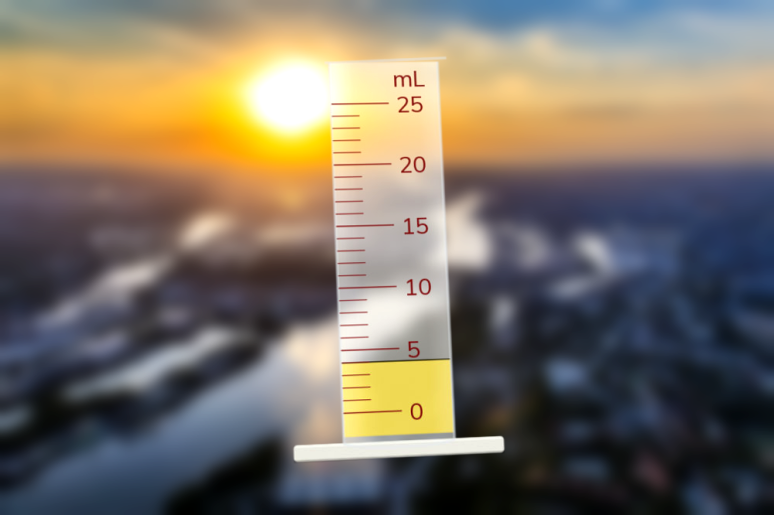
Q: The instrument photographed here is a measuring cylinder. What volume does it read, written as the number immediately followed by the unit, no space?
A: 4mL
